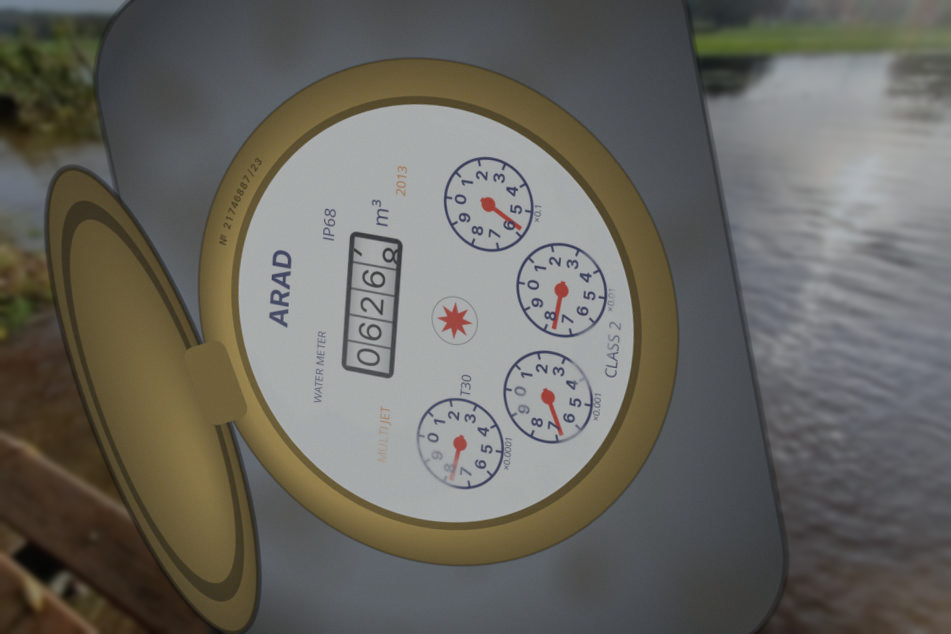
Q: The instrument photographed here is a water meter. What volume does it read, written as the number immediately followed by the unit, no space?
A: 6267.5767m³
